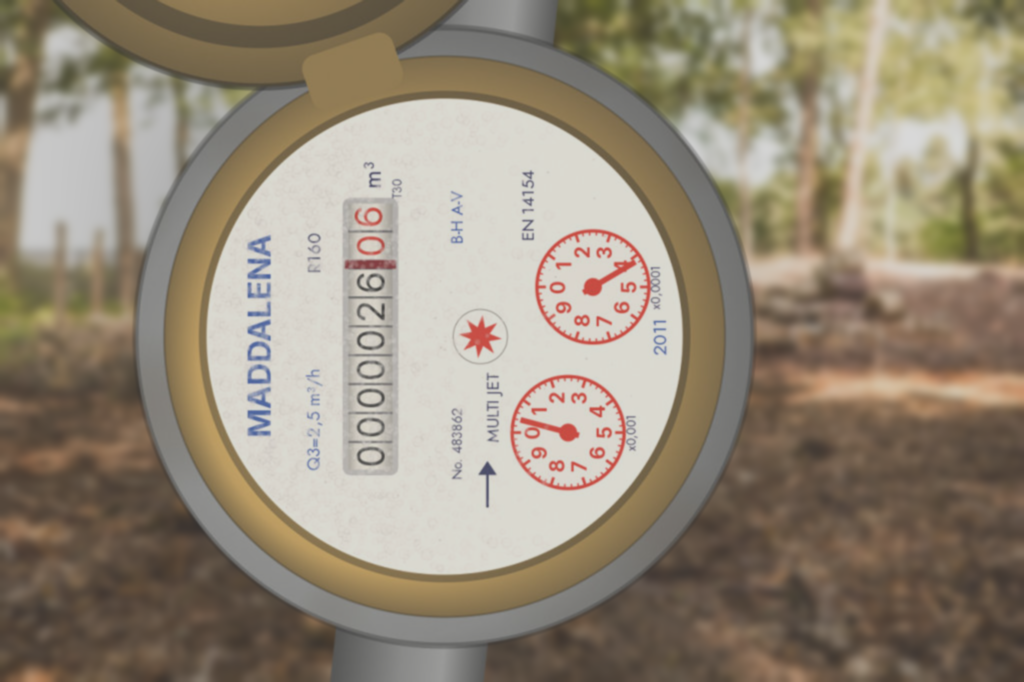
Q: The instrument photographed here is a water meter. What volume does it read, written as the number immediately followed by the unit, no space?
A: 26.0604m³
